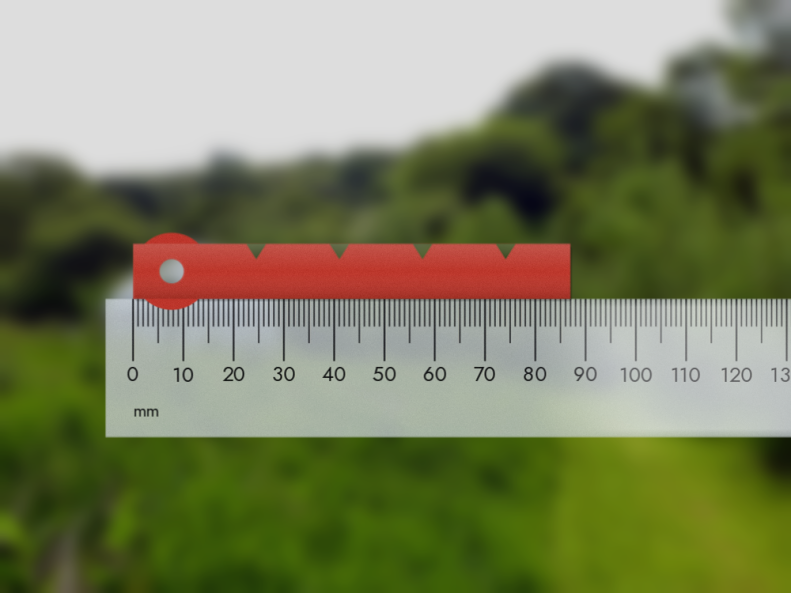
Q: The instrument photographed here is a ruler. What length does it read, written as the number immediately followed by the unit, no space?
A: 87mm
